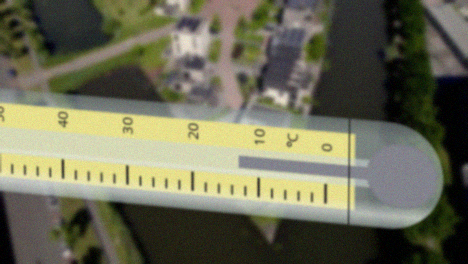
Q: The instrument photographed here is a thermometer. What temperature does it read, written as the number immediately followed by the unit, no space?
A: 13°C
